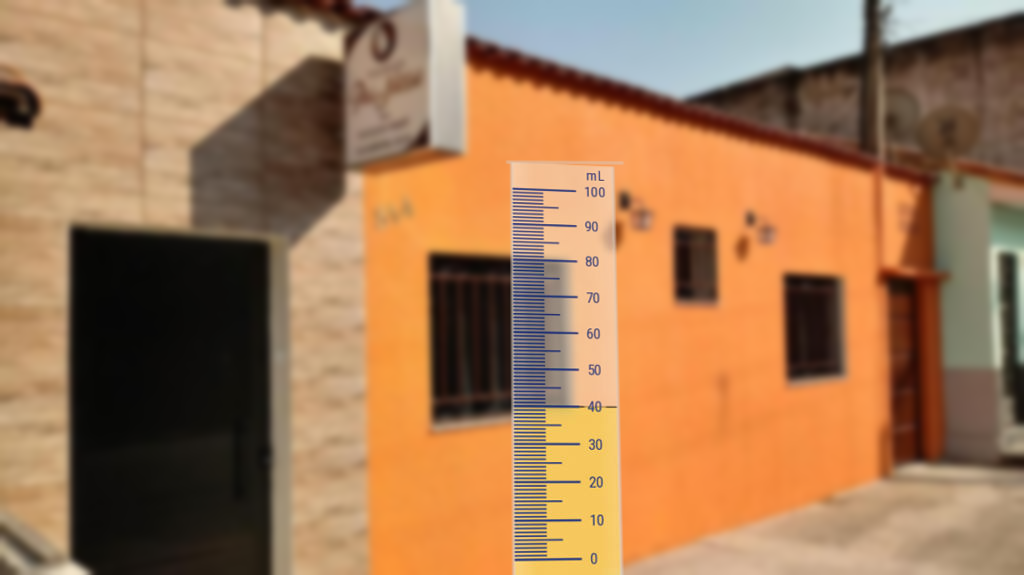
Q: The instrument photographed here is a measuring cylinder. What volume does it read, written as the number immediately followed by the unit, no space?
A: 40mL
